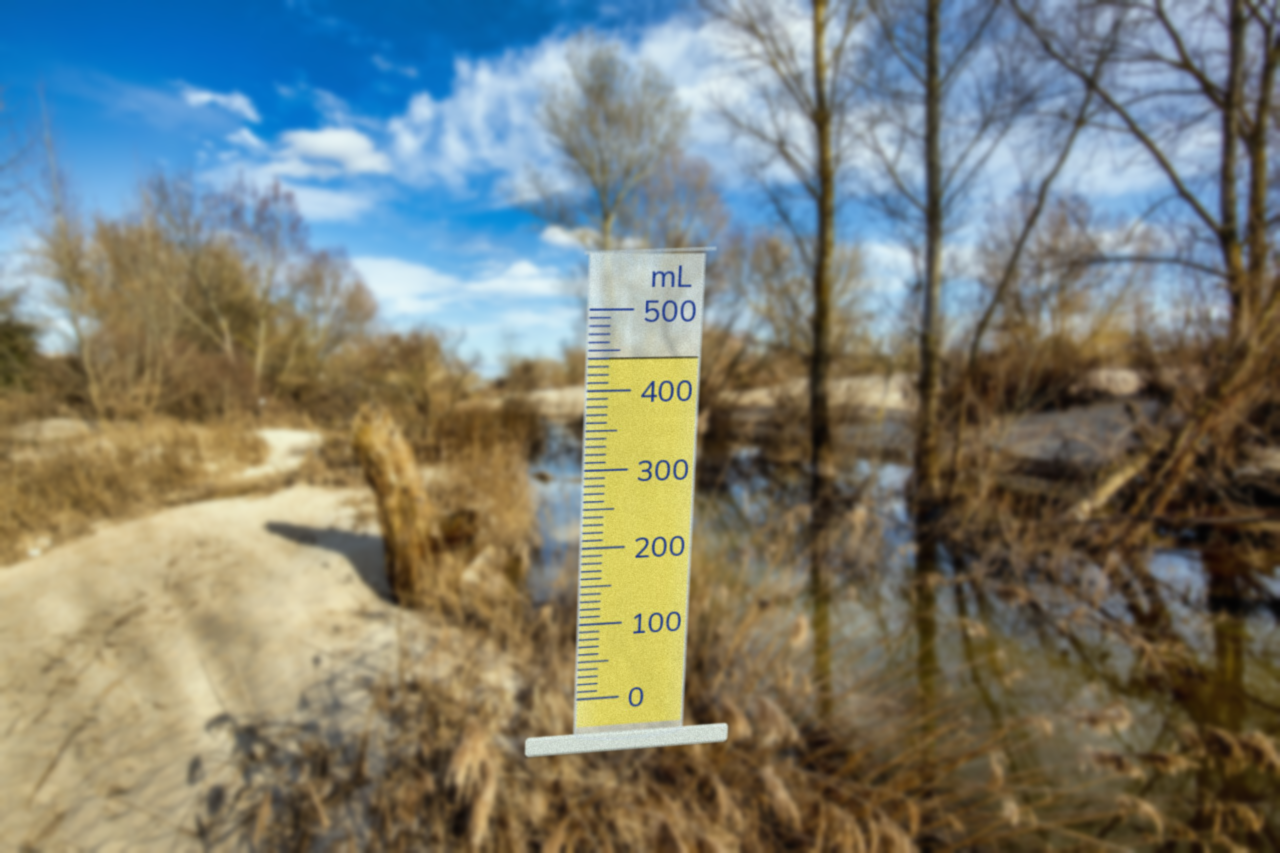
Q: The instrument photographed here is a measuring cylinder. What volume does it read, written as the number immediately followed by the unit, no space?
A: 440mL
